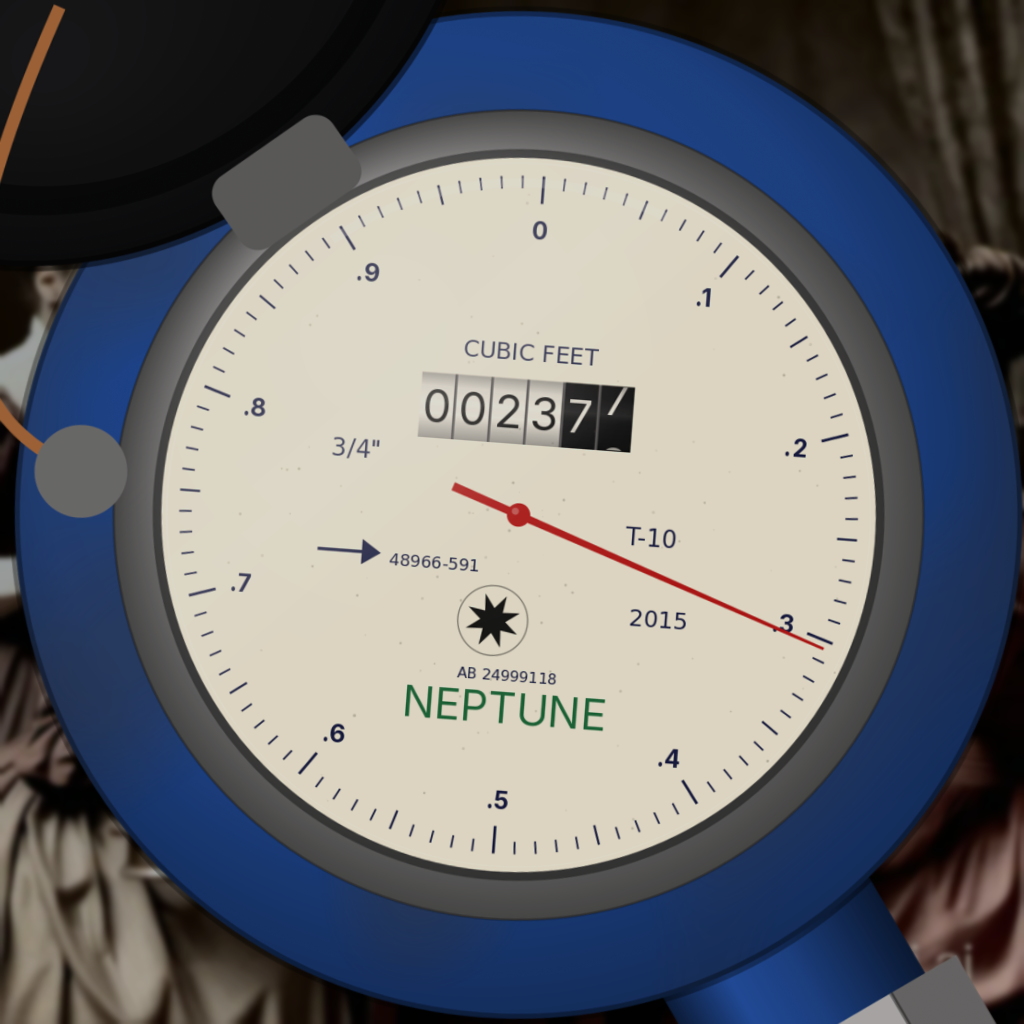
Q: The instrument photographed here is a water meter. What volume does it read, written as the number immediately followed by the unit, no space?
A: 2377.30ft³
